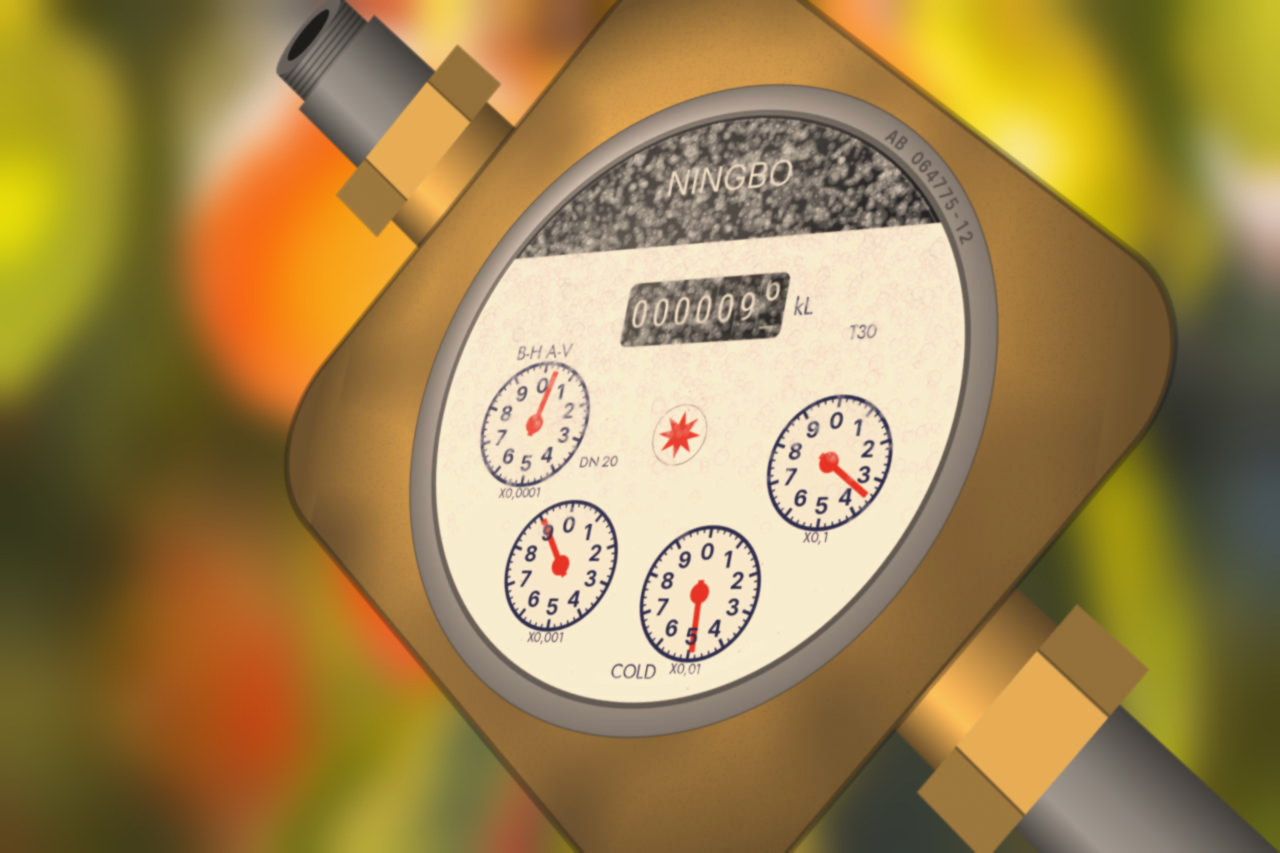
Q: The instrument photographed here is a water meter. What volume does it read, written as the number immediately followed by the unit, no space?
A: 96.3490kL
